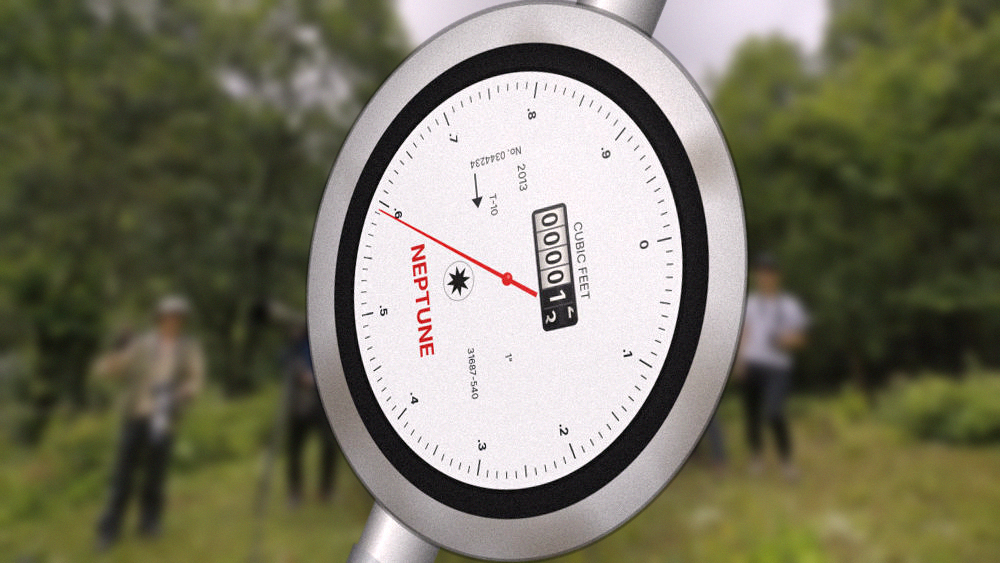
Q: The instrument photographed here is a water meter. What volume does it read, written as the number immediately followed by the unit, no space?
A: 12.59ft³
